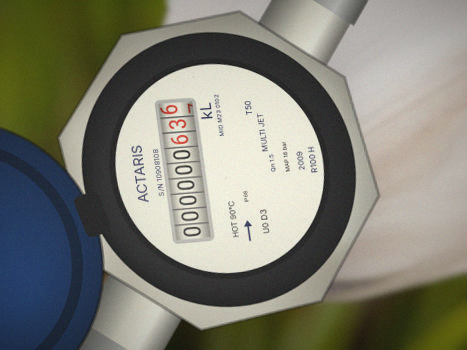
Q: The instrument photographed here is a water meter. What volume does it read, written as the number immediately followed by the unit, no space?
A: 0.636kL
